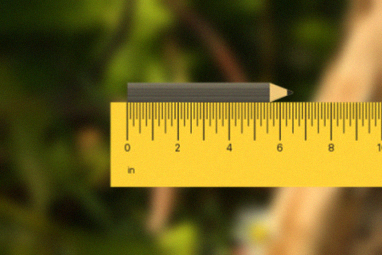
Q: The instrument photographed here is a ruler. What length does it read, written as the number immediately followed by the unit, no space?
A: 6.5in
